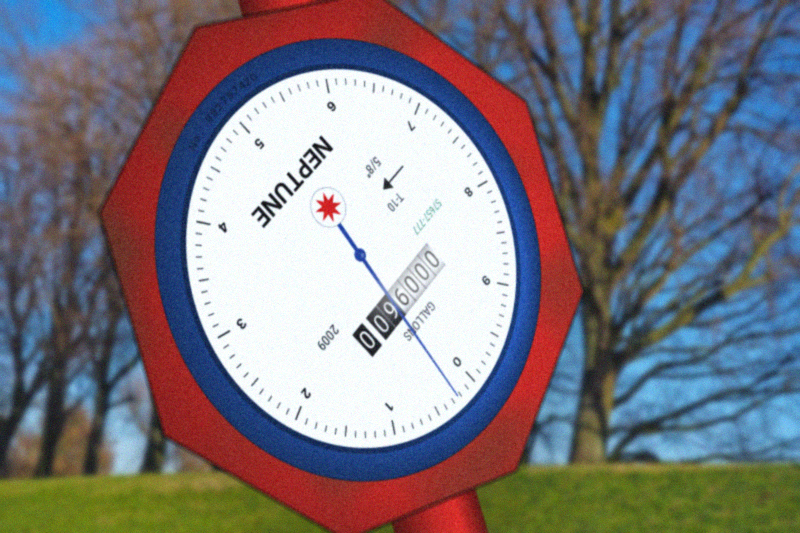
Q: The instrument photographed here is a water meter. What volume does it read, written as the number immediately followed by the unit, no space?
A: 9600.2gal
